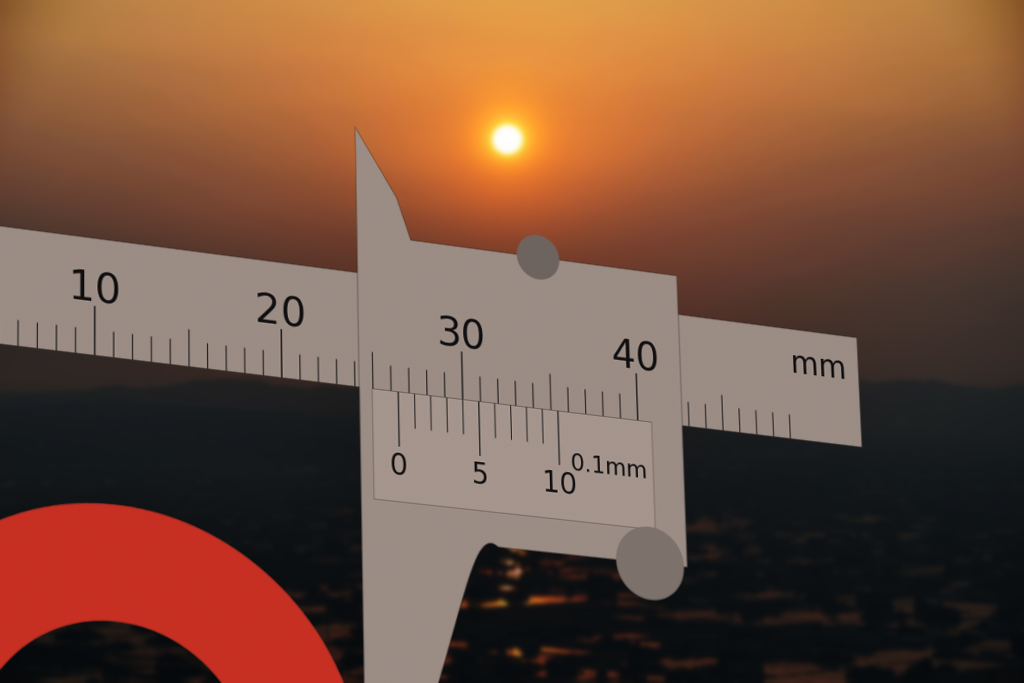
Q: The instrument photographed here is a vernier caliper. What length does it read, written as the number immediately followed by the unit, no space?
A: 26.4mm
